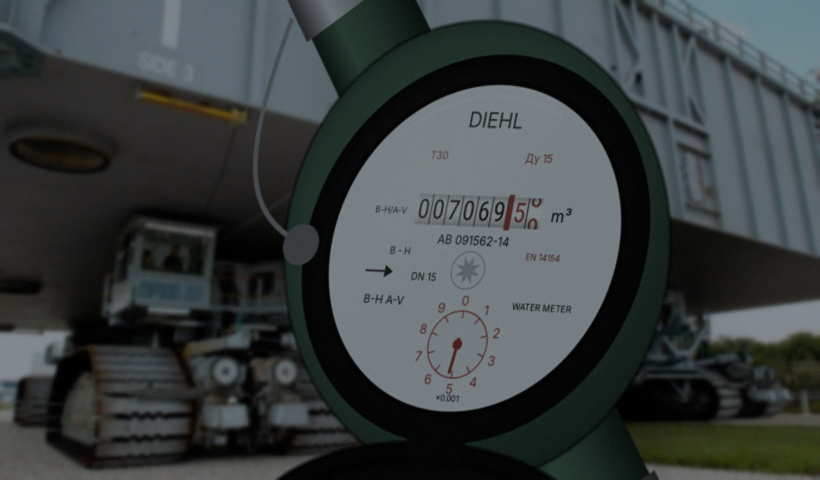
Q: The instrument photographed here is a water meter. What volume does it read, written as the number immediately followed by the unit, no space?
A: 7069.585m³
